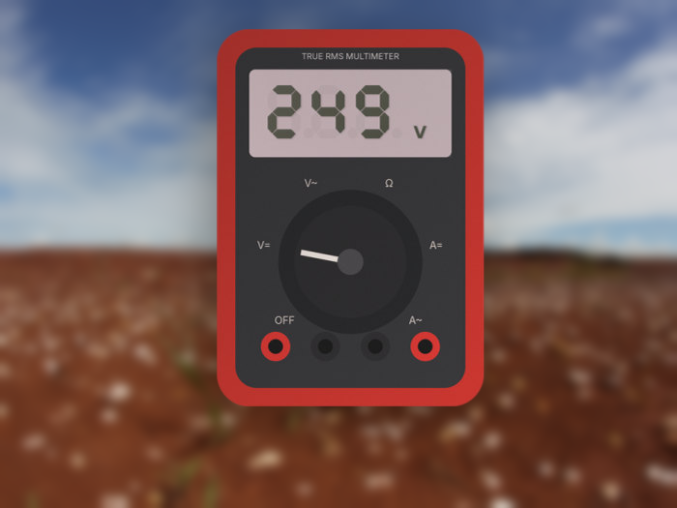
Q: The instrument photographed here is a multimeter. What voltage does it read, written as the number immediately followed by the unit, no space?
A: 249V
